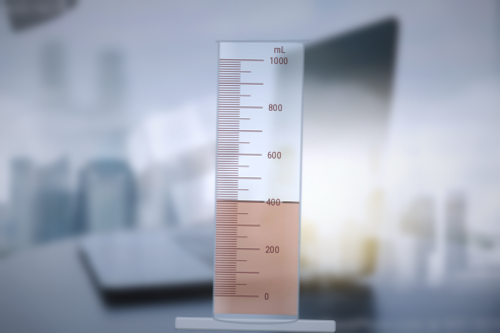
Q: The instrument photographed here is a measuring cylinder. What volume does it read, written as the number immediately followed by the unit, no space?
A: 400mL
